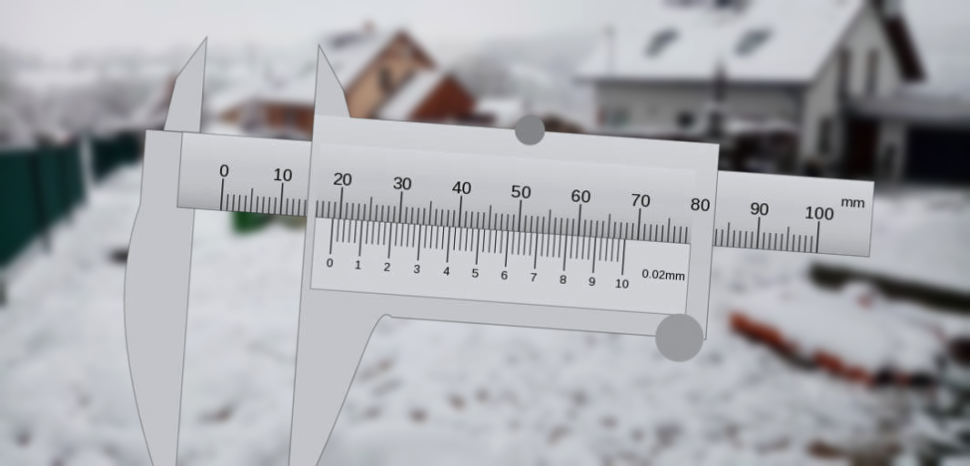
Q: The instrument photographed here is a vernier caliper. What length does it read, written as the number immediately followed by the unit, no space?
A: 18.8mm
